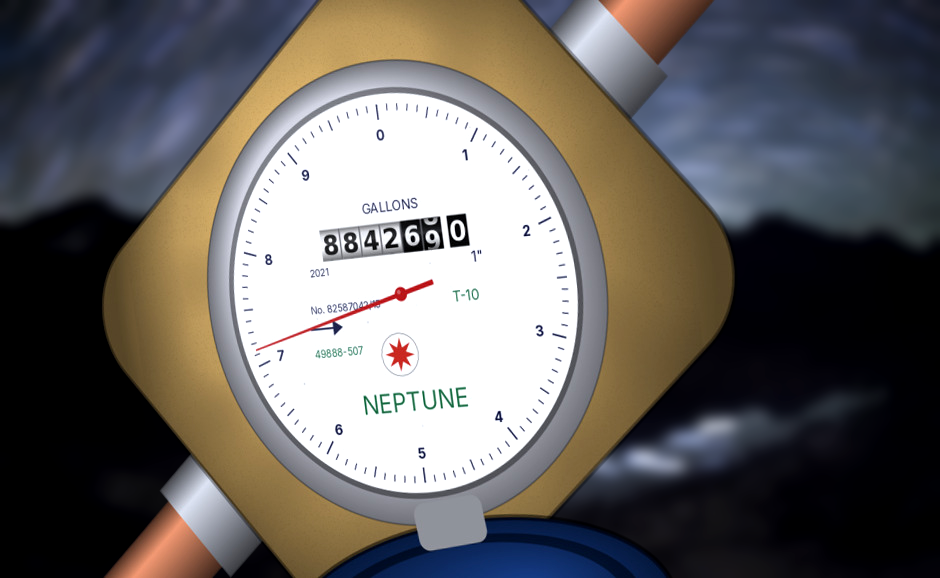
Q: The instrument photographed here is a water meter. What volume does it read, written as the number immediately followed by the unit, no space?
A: 8842687.1gal
